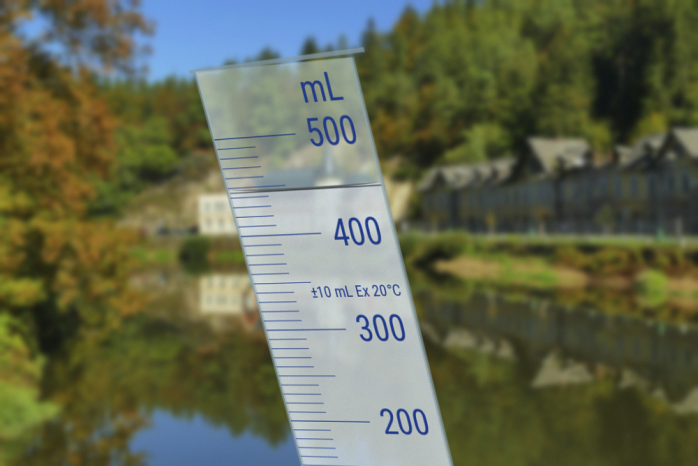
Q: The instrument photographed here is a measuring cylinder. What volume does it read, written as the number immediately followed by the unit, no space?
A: 445mL
